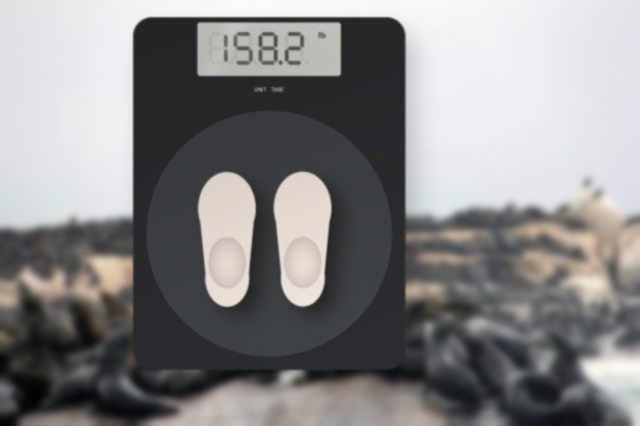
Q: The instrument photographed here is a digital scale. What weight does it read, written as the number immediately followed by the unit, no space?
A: 158.2lb
